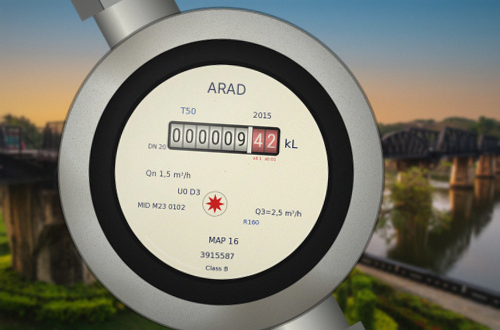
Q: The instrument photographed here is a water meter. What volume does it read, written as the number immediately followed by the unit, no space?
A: 9.42kL
